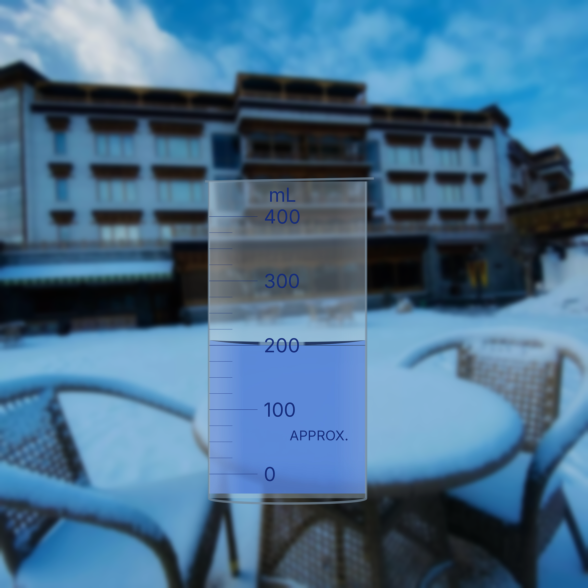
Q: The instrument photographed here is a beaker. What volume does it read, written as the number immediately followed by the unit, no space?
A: 200mL
